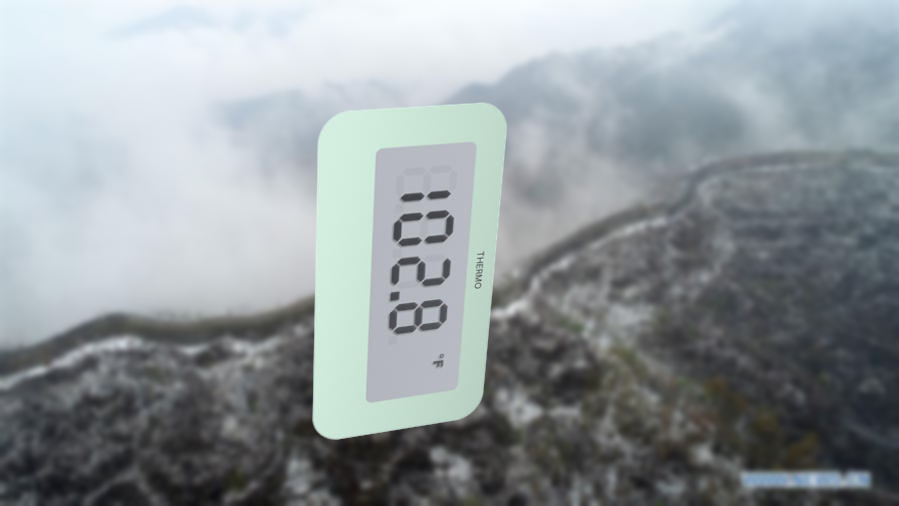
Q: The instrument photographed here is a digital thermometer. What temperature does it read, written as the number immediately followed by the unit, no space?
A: 102.8°F
